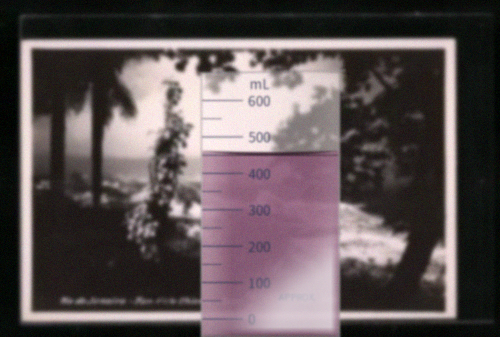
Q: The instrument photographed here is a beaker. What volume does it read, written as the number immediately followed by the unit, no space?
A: 450mL
